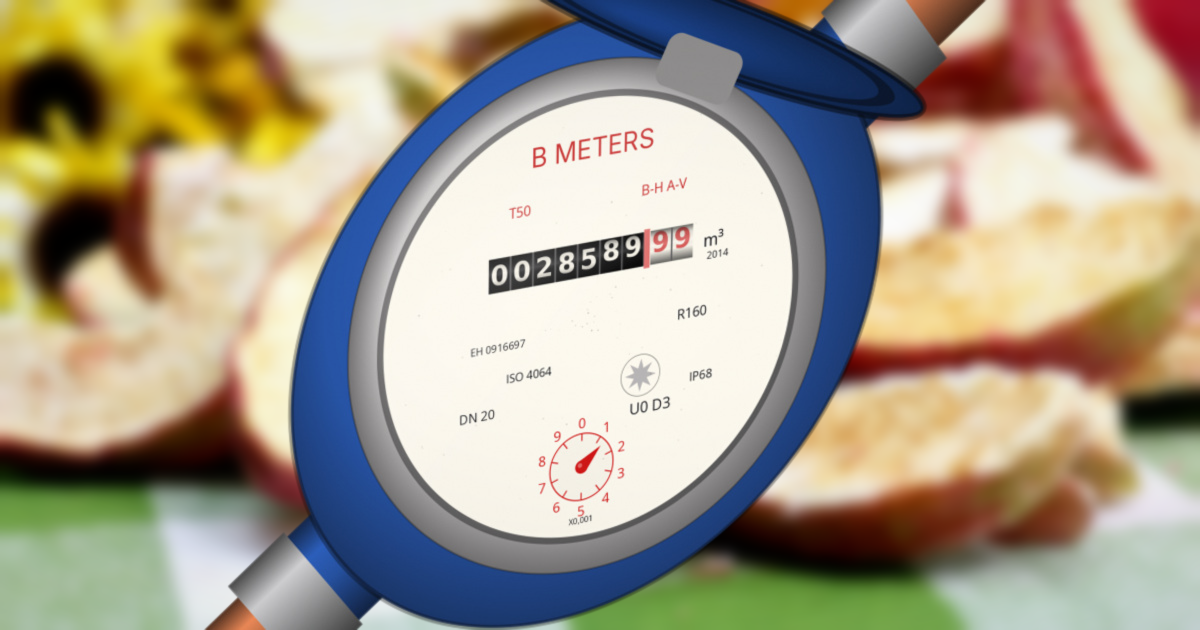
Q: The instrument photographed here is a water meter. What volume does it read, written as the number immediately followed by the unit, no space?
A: 28589.991m³
